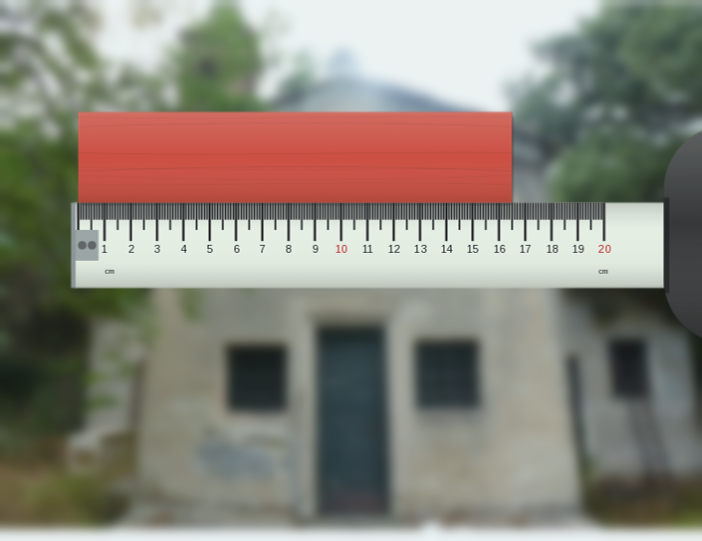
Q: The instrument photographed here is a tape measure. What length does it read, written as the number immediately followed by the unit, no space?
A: 16.5cm
